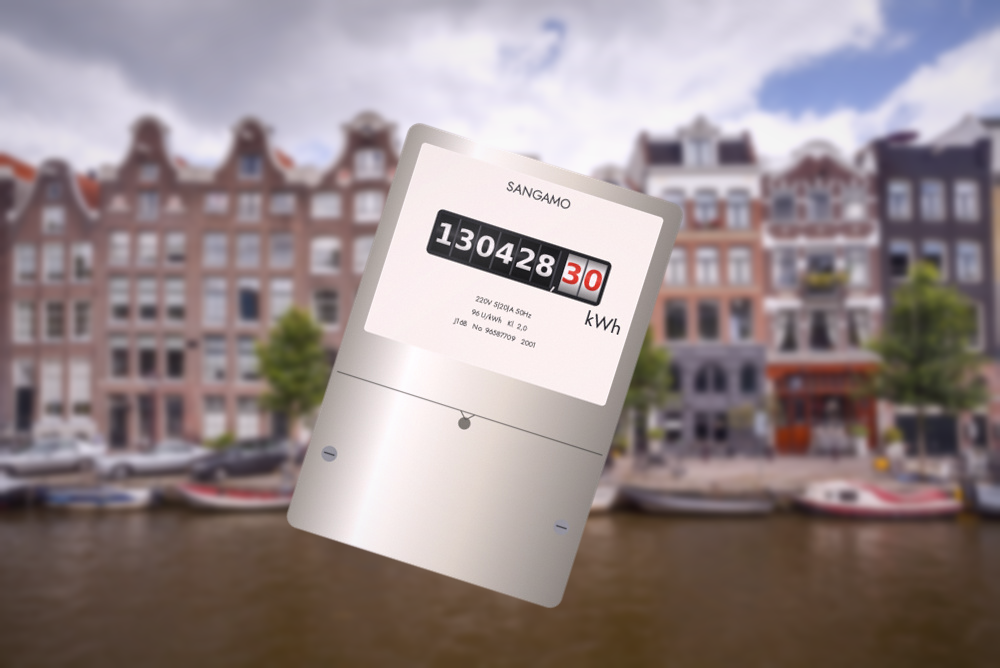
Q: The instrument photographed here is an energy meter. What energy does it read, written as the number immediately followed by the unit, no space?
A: 130428.30kWh
